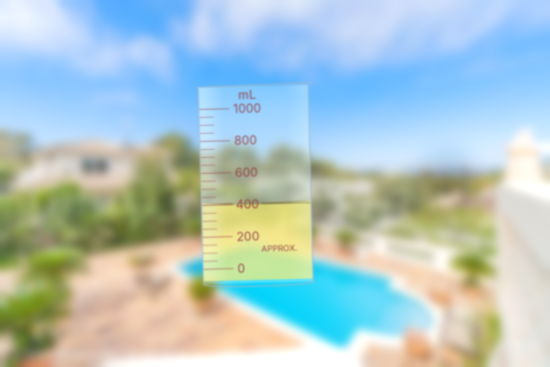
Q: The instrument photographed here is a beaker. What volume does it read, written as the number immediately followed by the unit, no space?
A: 400mL
